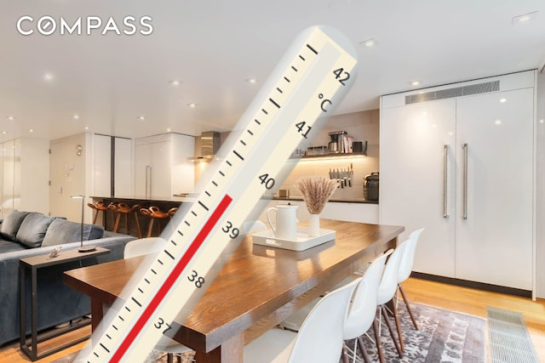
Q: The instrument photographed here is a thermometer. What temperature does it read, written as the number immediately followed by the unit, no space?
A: 39.4°C
